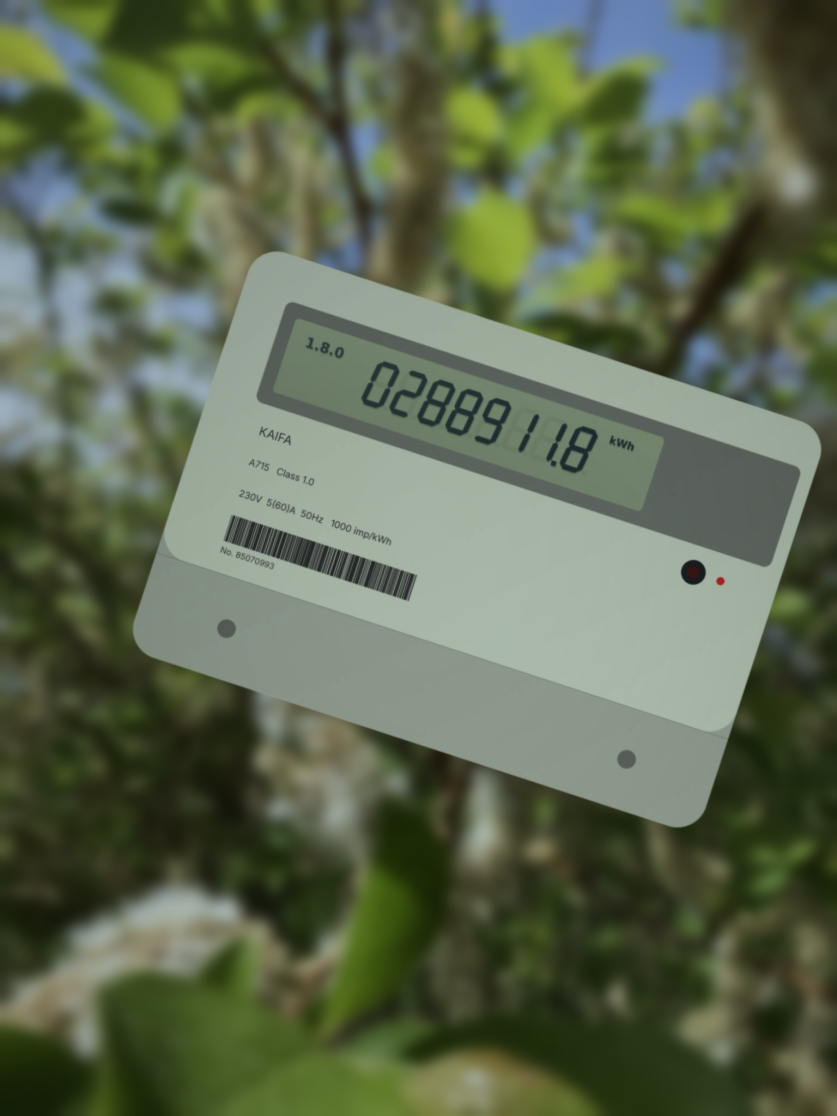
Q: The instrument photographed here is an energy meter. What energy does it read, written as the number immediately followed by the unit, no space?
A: 288911.8kWh
